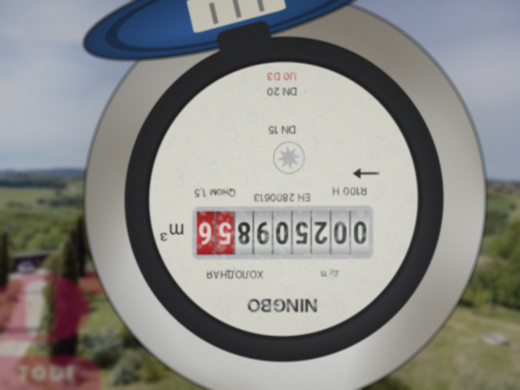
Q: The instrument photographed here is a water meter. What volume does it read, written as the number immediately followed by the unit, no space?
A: 25098.56m³
